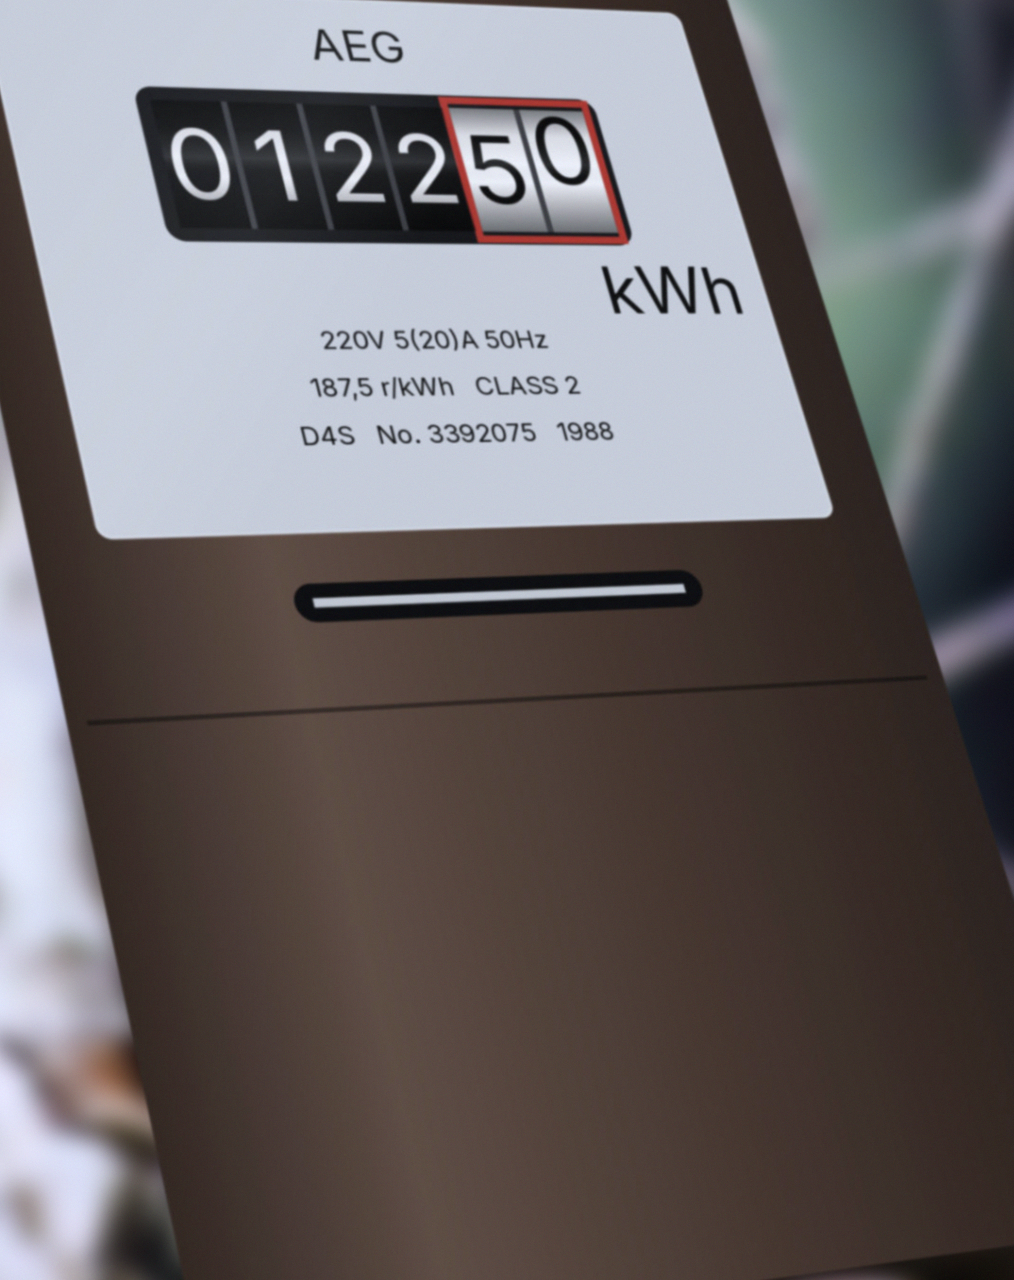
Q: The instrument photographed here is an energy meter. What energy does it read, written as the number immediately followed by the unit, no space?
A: 122.50kWh
